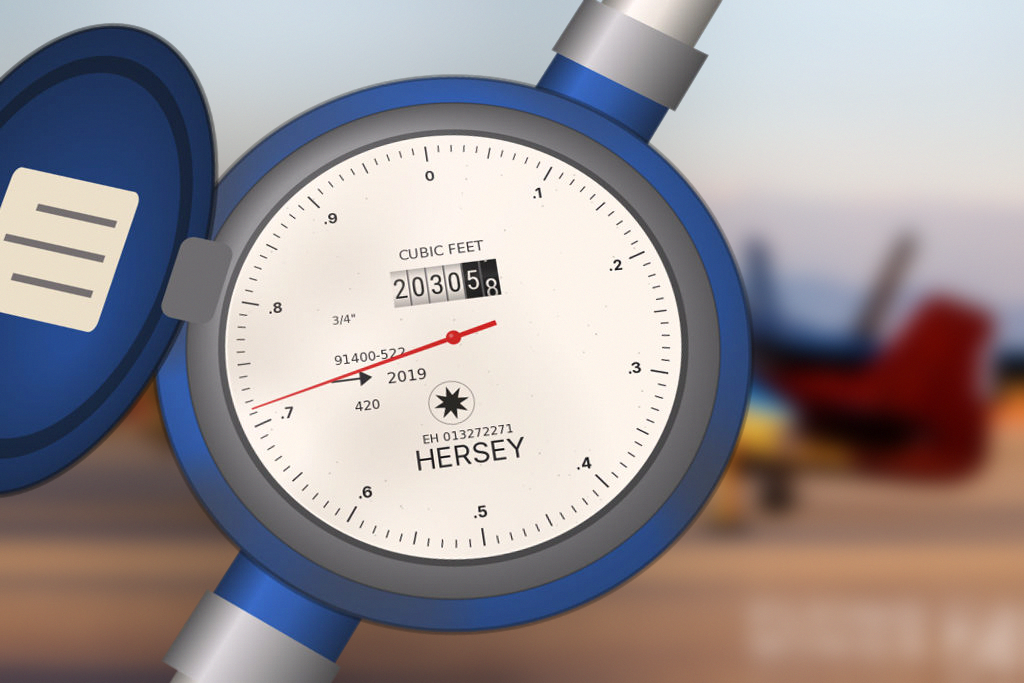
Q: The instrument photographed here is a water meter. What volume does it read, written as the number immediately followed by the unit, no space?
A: 203057.71ft³
